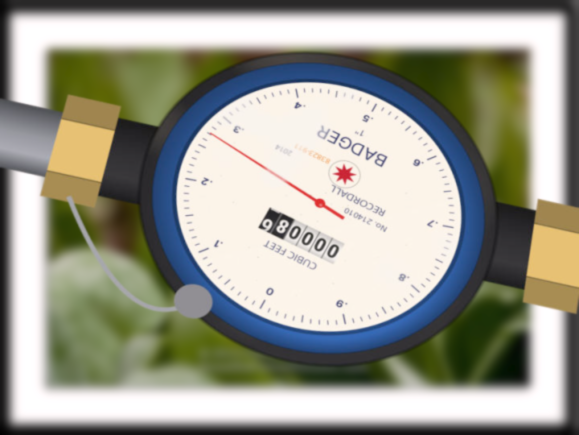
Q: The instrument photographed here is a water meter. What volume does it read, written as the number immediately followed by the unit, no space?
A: 86.27ft³
